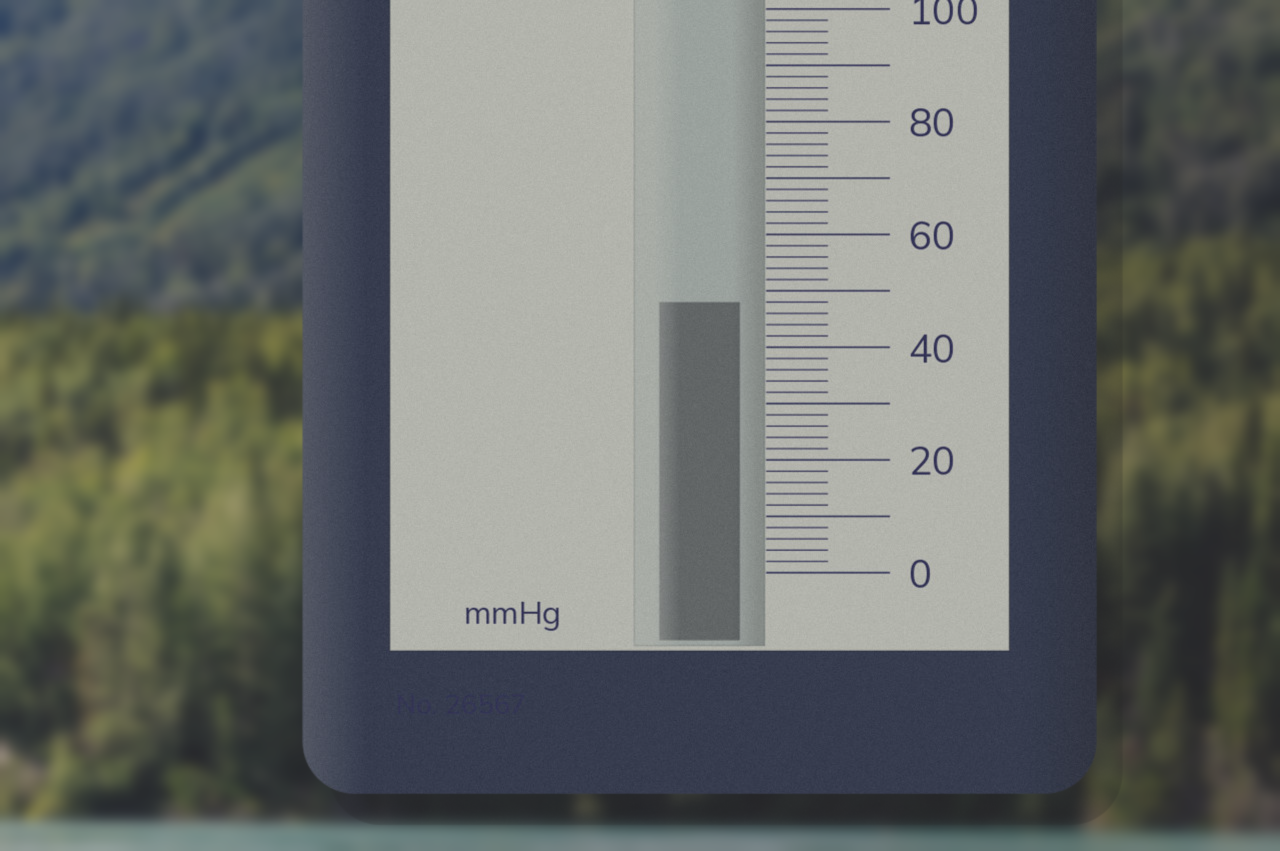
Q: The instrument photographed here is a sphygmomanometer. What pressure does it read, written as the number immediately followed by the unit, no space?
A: 48mmHg
